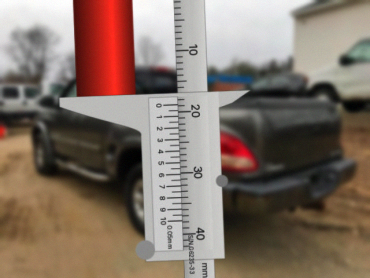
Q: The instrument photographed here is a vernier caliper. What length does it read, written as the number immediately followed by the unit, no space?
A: 18.8mm
